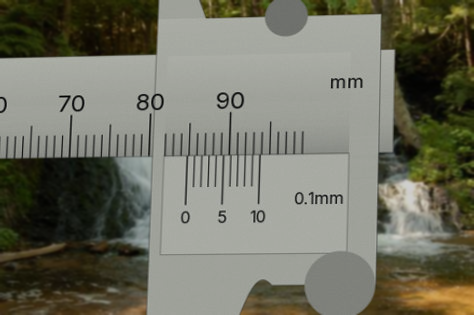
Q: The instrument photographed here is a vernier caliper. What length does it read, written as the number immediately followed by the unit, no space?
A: 84.8mm
